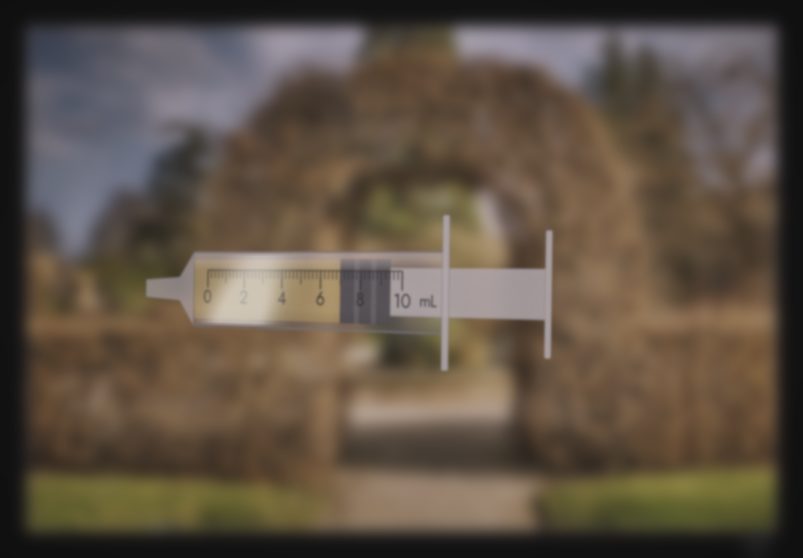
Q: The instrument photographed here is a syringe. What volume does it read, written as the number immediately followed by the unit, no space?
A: 7mL
